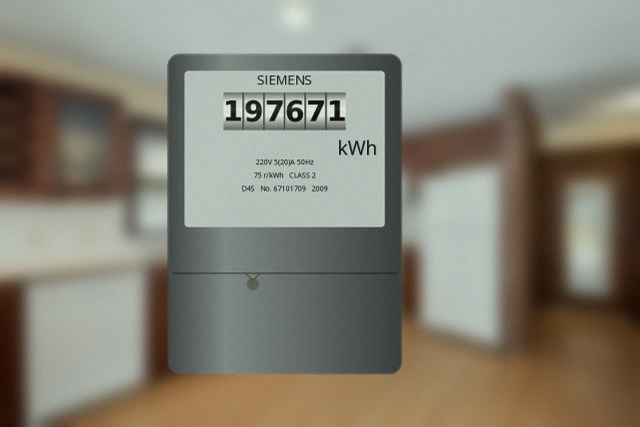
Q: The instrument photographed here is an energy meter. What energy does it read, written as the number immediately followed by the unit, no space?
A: 197671kWh
